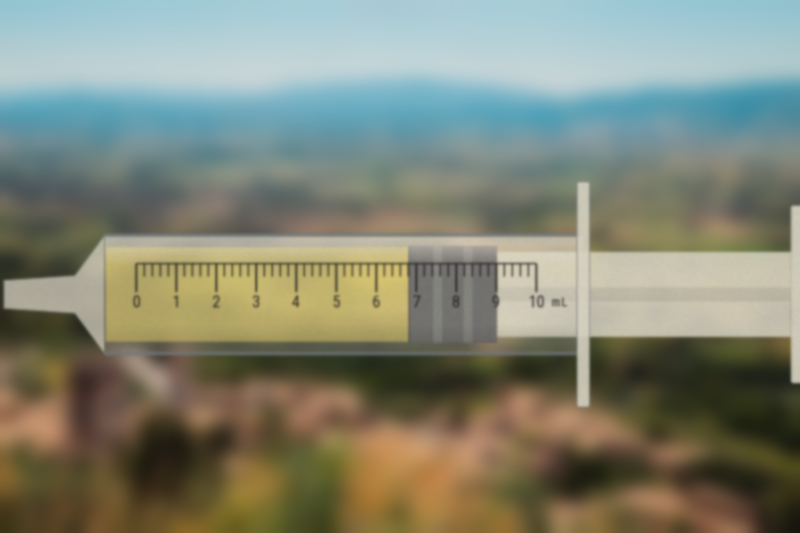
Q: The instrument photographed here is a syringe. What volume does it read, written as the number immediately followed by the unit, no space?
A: 6.8mL
